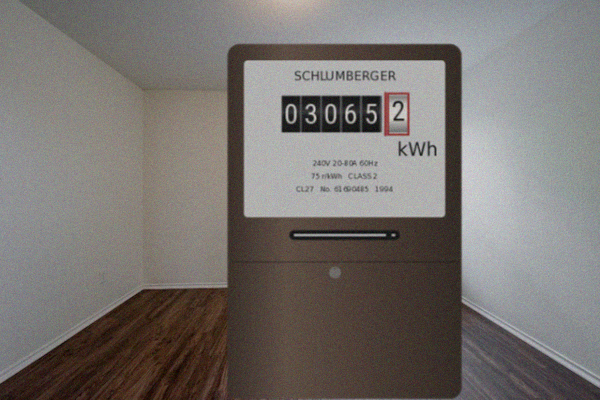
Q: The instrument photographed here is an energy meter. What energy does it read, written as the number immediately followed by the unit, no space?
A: 3065.2kWh
